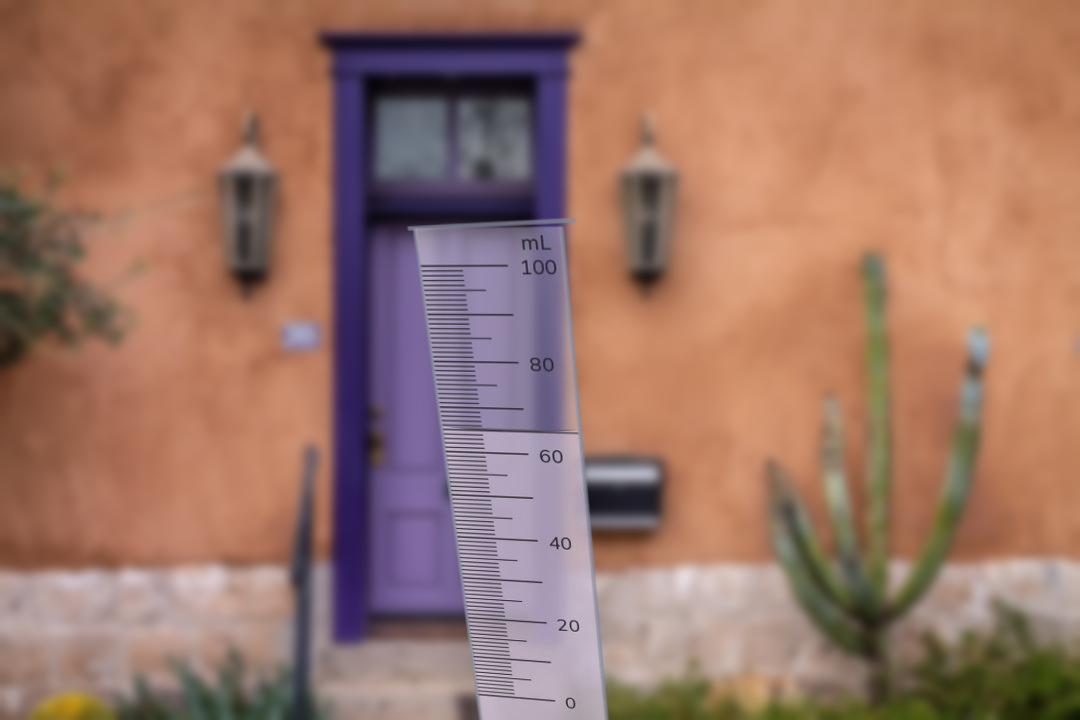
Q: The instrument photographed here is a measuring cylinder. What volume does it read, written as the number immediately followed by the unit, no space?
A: 65mL
